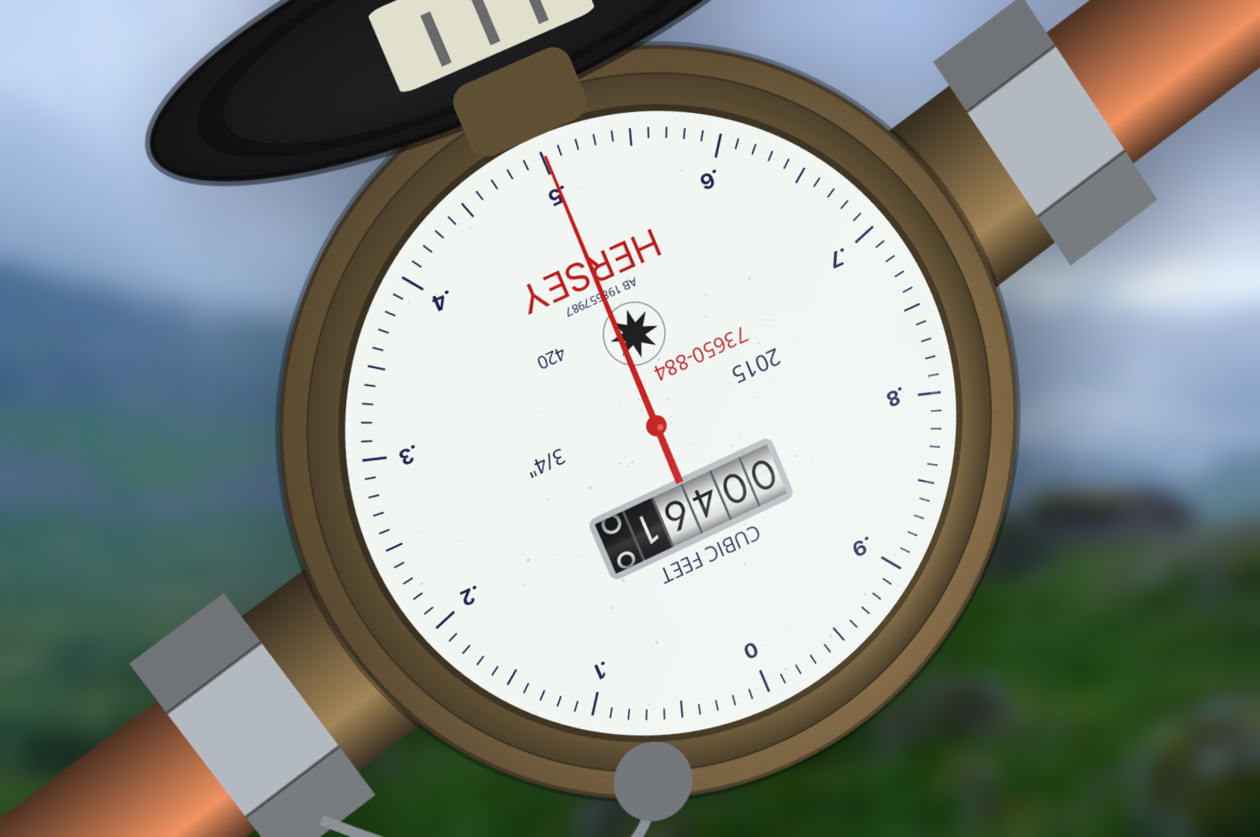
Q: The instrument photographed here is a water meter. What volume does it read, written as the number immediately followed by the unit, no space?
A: 4618.50ft³
